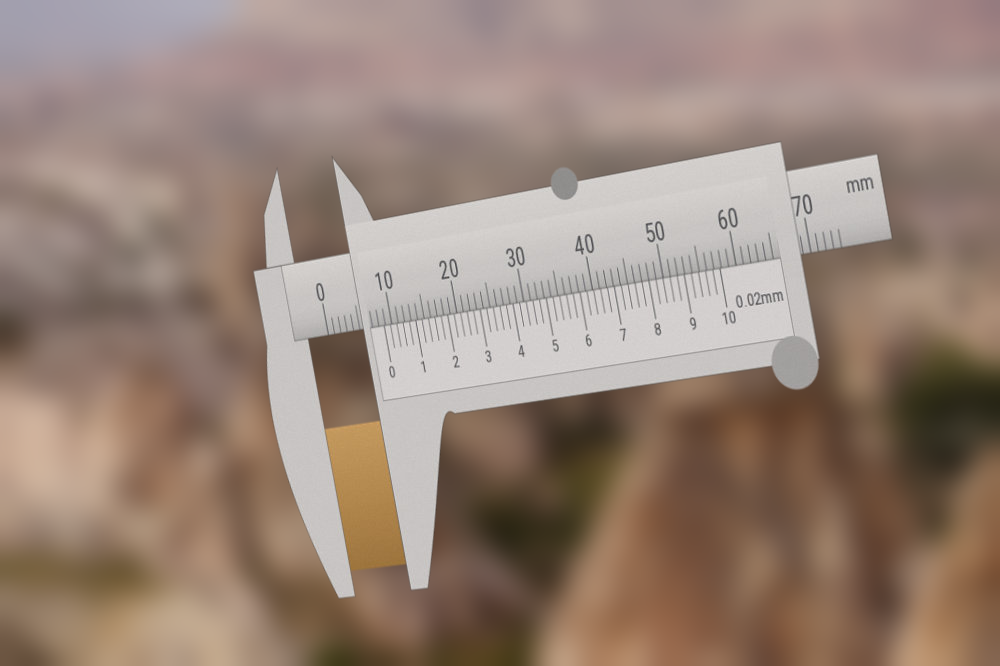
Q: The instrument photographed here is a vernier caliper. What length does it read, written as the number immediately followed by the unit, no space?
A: 8.8mm
